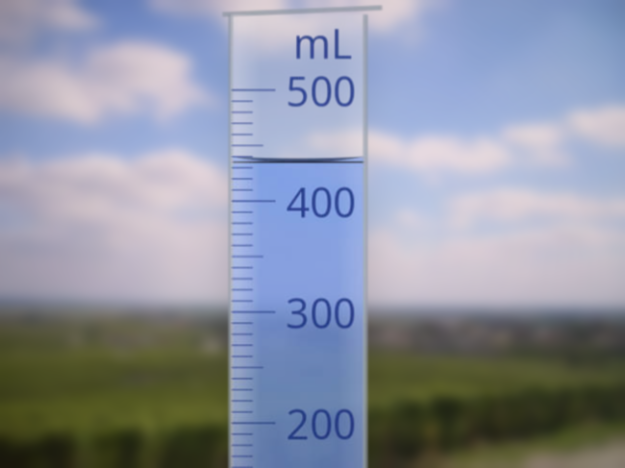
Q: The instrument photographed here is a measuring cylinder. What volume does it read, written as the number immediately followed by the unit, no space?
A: 435mL
